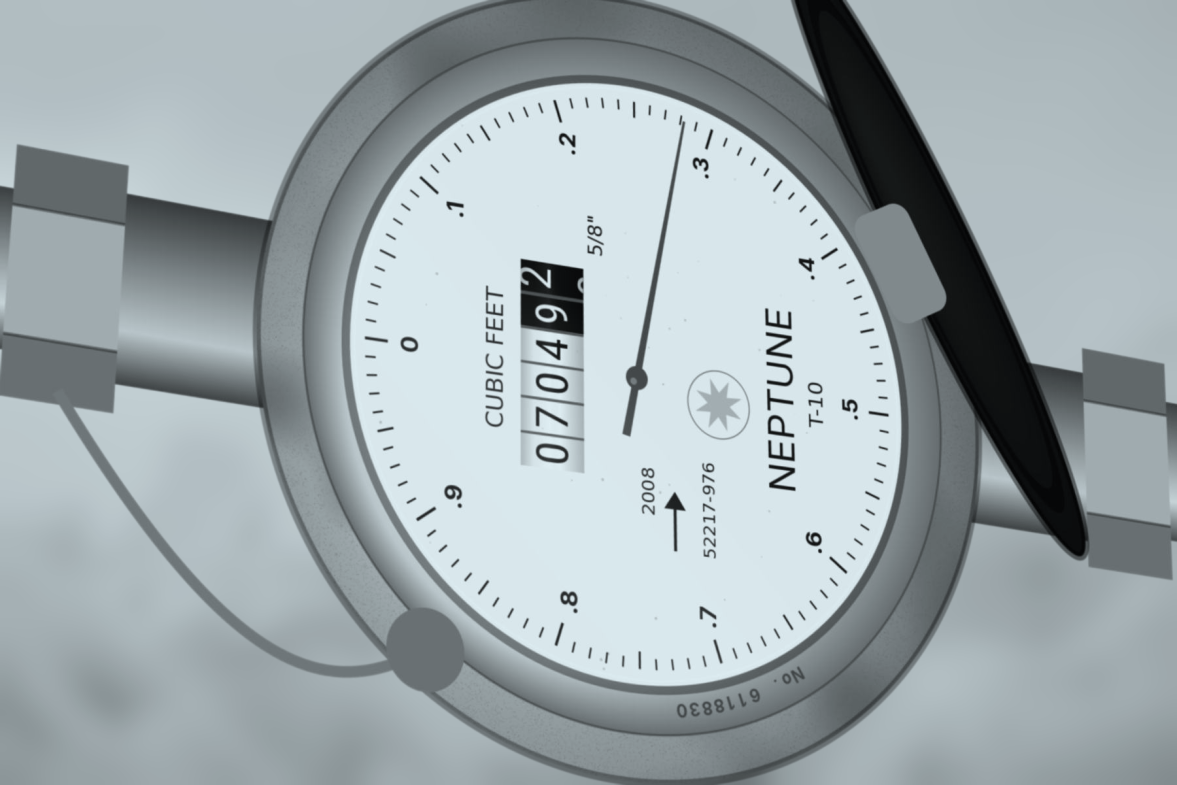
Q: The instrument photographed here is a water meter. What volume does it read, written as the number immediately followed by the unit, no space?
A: 70492.28ft³
